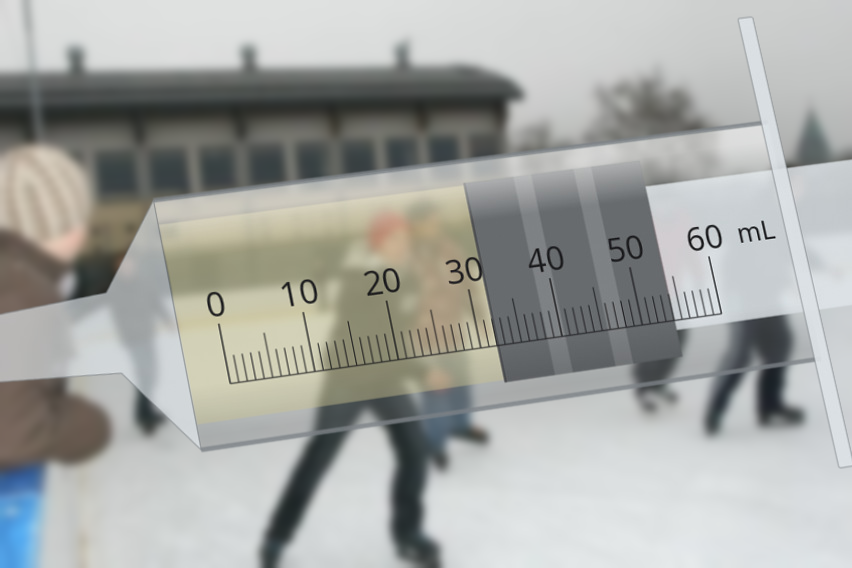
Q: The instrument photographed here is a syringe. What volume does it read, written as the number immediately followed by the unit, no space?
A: 32mL
